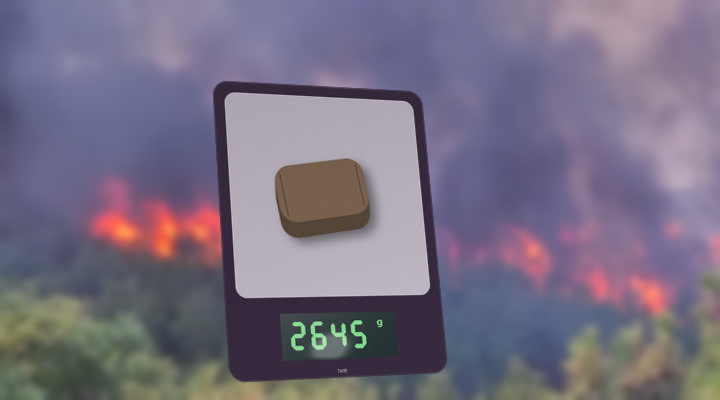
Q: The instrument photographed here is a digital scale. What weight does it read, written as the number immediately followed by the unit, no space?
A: 2645g
